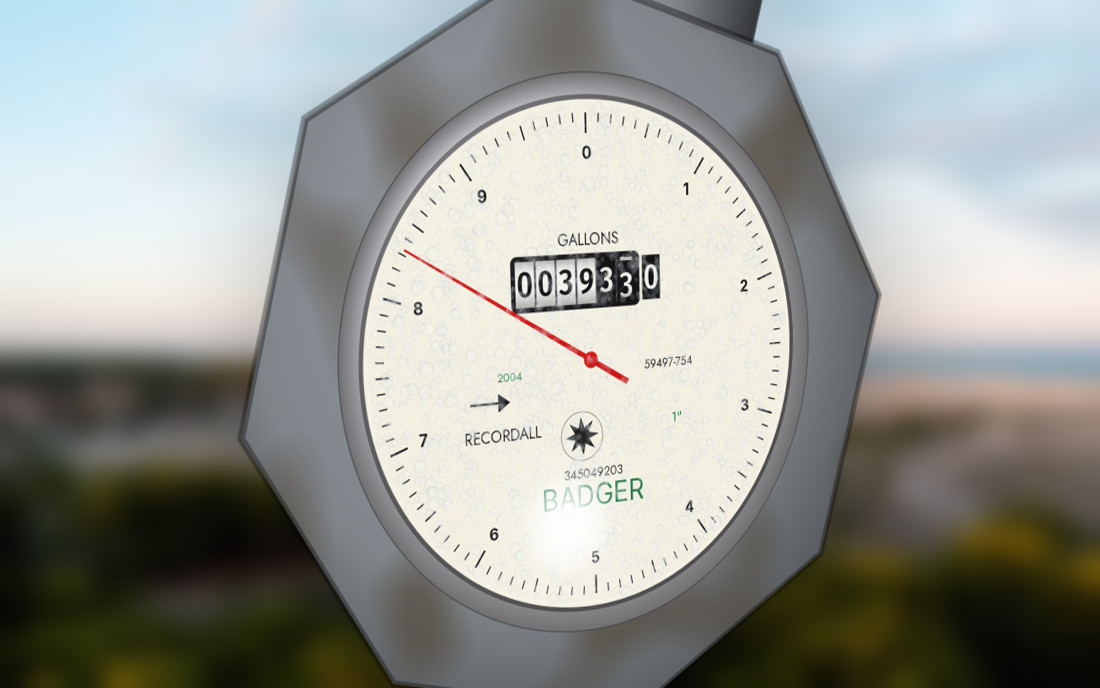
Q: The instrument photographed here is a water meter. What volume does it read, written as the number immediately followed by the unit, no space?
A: 39328.3gal
